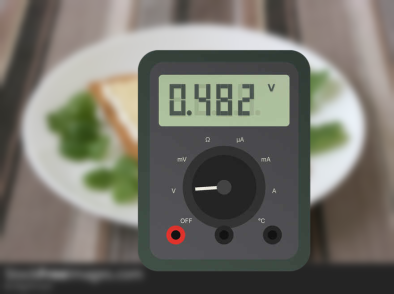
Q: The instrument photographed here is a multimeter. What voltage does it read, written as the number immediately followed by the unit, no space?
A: 0.482V
